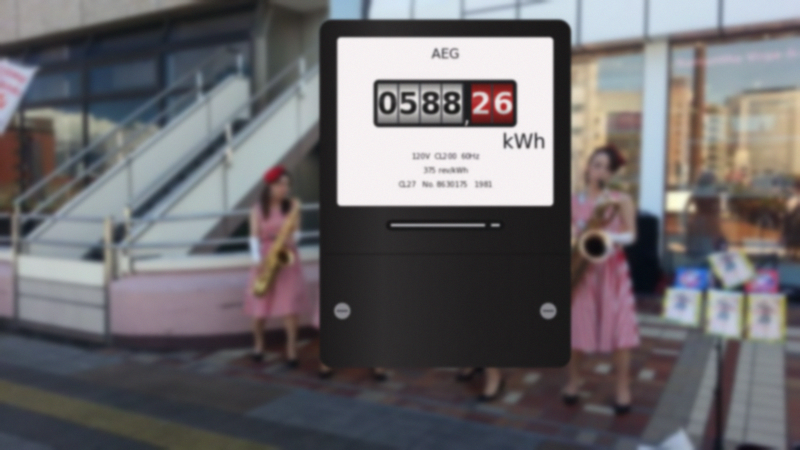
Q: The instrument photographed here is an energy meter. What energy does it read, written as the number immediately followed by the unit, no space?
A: 588.26kWh
